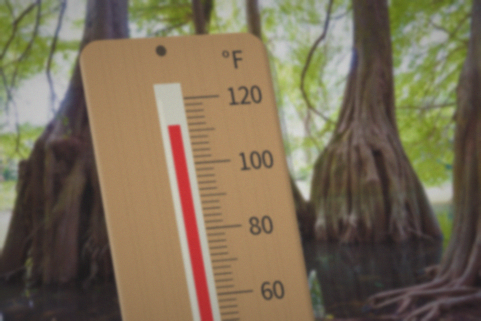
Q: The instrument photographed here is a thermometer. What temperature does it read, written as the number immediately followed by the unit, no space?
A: 112°F
